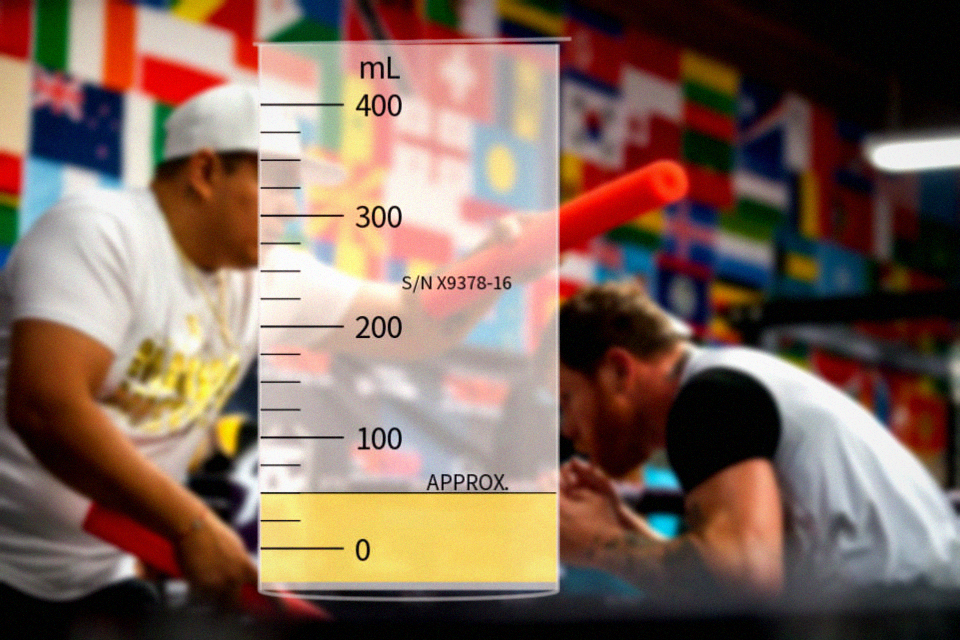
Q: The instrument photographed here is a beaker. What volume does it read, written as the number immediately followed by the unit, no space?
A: 50mL
